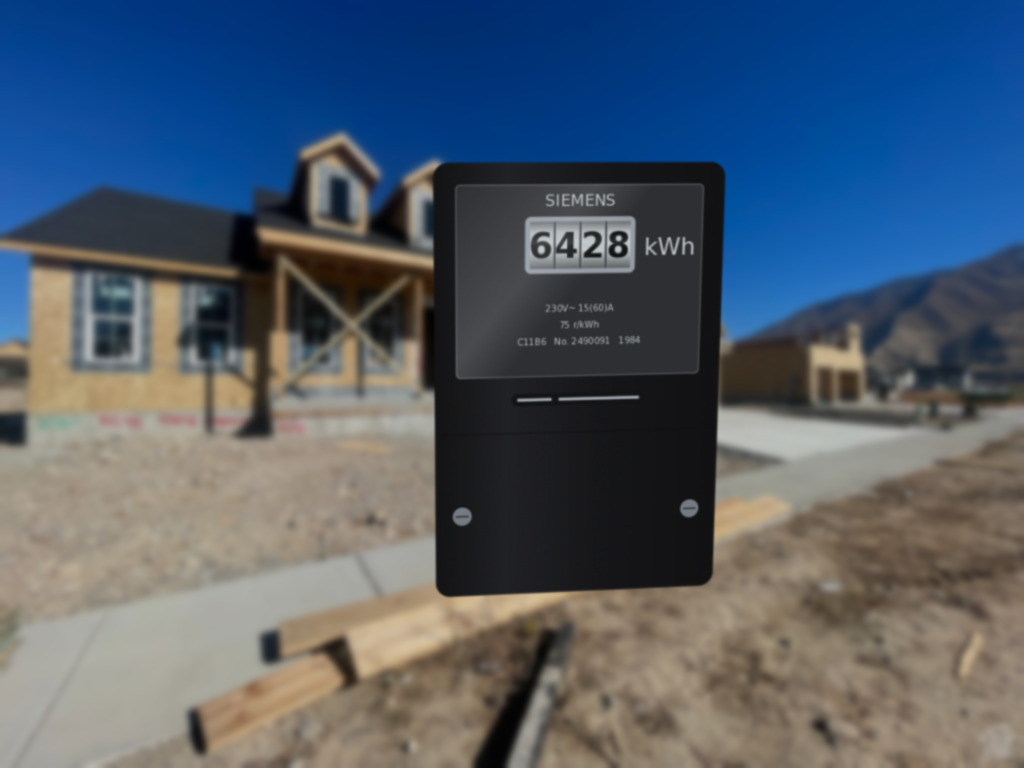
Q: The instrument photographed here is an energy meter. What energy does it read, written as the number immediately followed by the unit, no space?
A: 6428kWh
